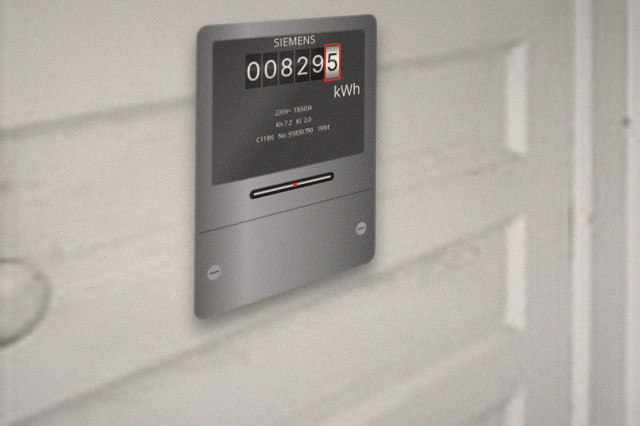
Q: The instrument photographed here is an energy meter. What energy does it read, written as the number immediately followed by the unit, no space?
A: 829.5kWh
